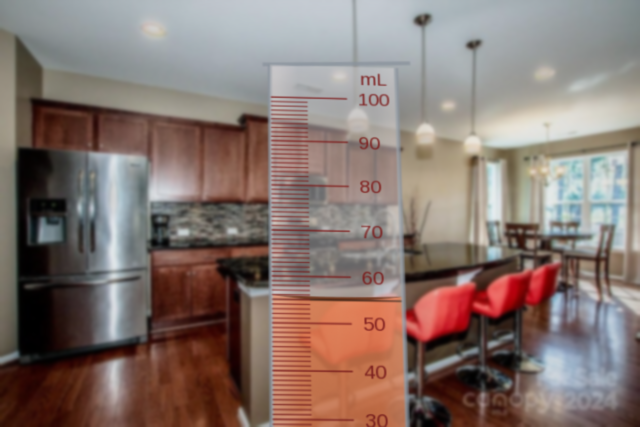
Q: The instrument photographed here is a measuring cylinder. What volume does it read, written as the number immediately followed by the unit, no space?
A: 55mL
